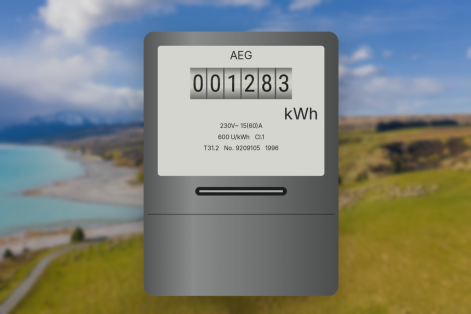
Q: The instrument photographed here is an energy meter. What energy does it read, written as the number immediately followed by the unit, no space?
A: 1283kWh
